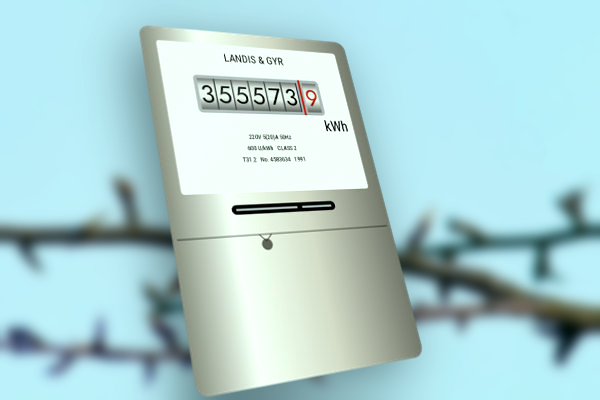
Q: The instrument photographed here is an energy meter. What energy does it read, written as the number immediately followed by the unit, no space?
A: 355573.9kWh
